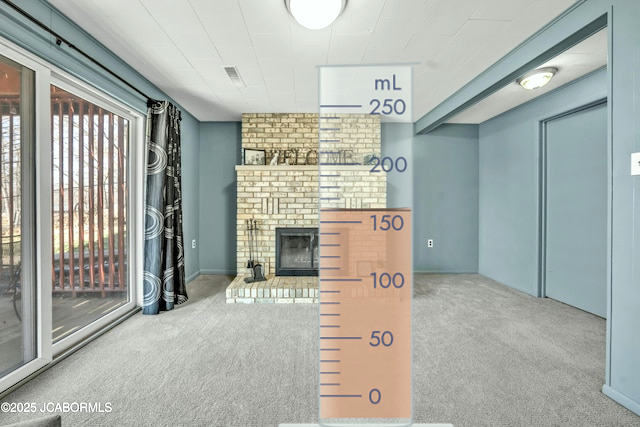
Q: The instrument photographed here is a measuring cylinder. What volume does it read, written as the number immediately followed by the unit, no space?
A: 160mL
